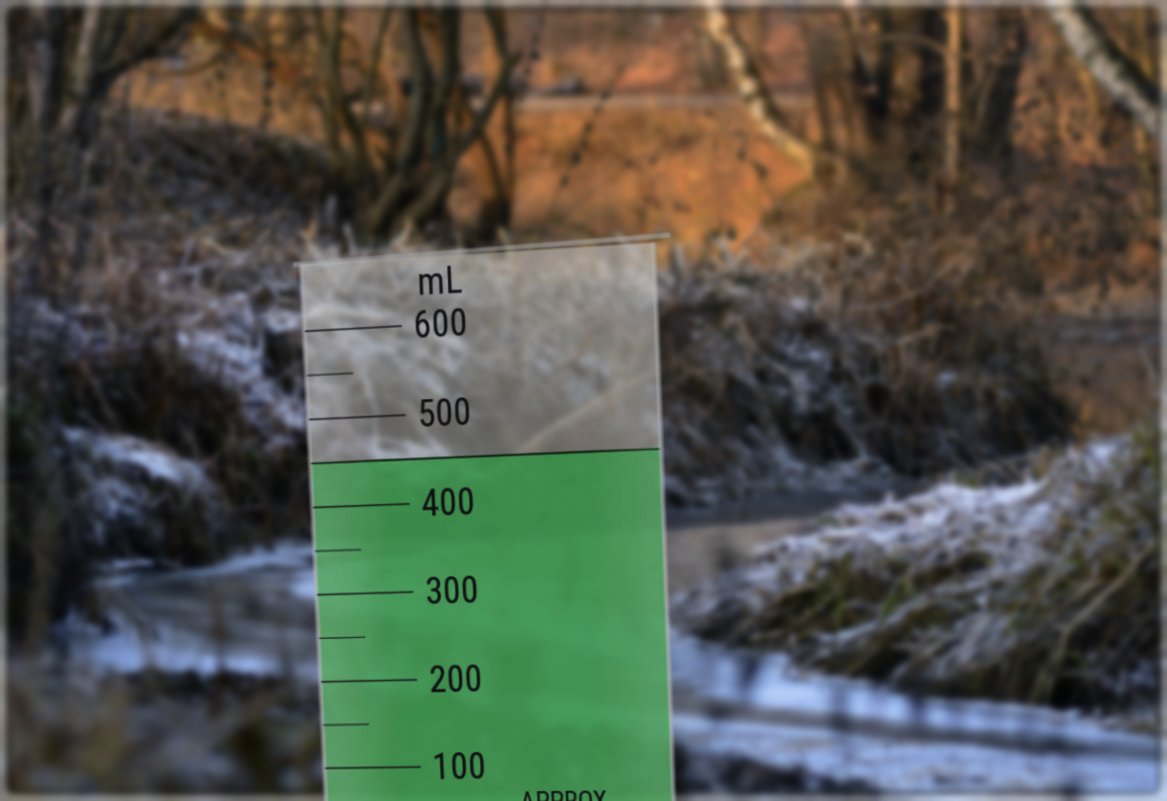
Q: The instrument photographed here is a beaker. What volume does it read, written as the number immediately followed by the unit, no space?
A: 450mL
